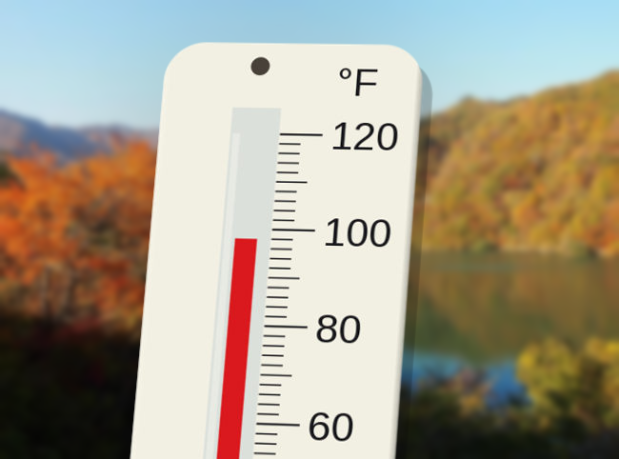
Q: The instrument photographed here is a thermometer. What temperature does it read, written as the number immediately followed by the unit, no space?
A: 98°F
